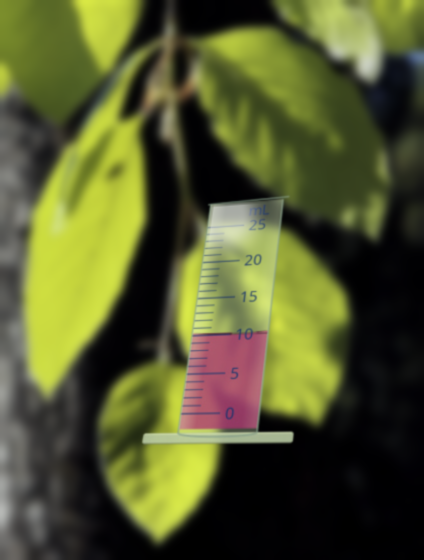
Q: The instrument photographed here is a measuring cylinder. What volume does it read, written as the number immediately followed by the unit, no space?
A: 10mL
